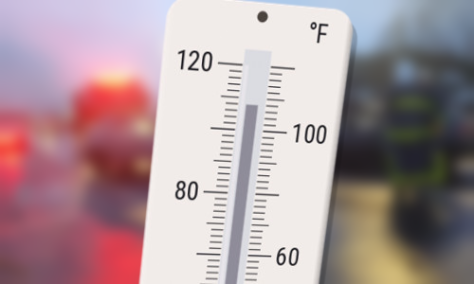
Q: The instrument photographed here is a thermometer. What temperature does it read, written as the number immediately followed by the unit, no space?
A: 108°F
